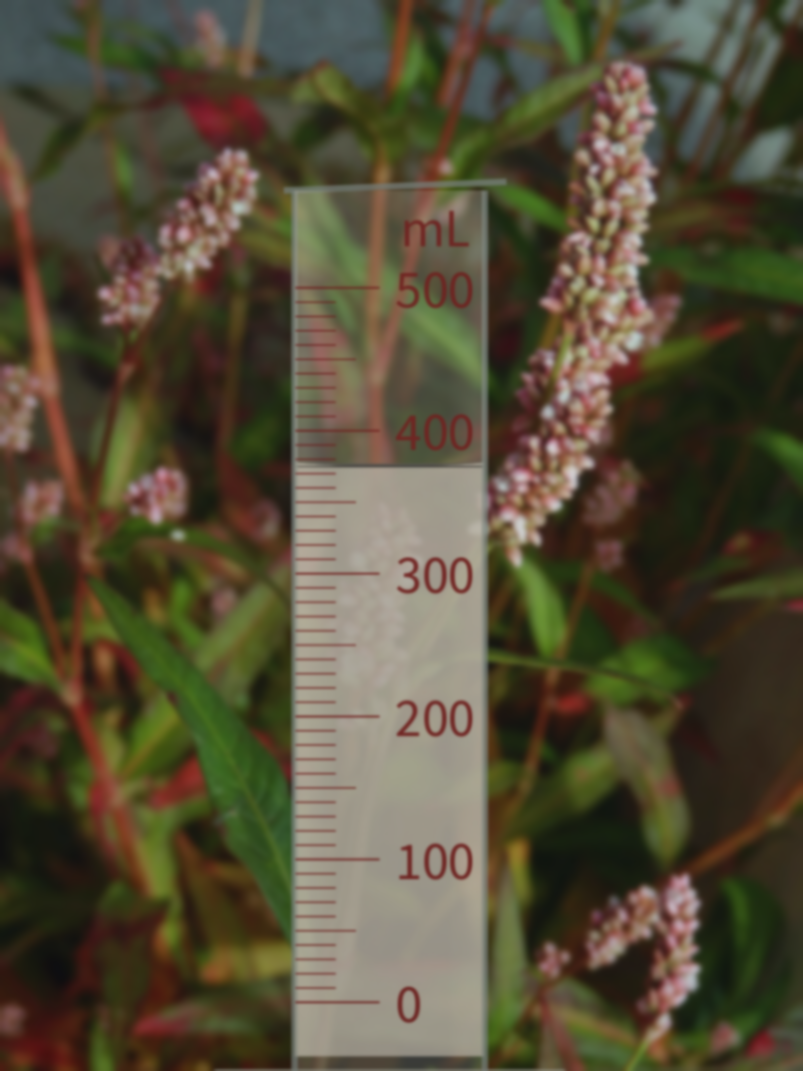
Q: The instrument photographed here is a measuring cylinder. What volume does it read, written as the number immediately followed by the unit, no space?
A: 375mL
